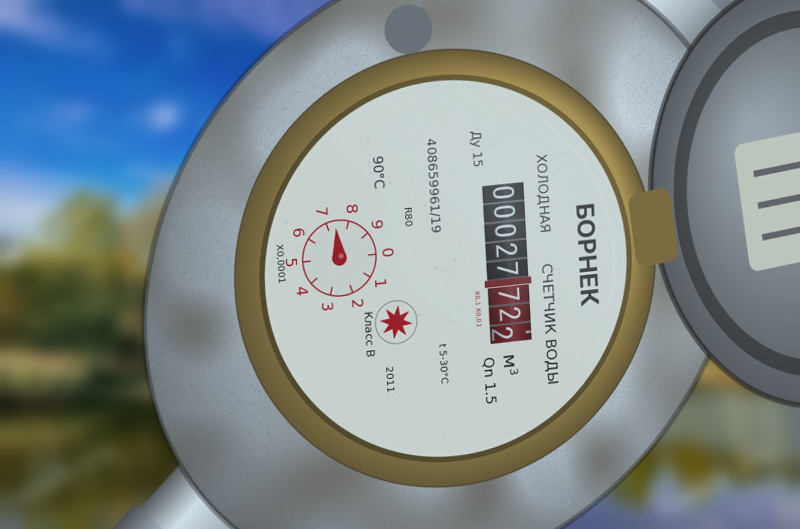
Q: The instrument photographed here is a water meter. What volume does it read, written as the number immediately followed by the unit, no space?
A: 27.7217m³
